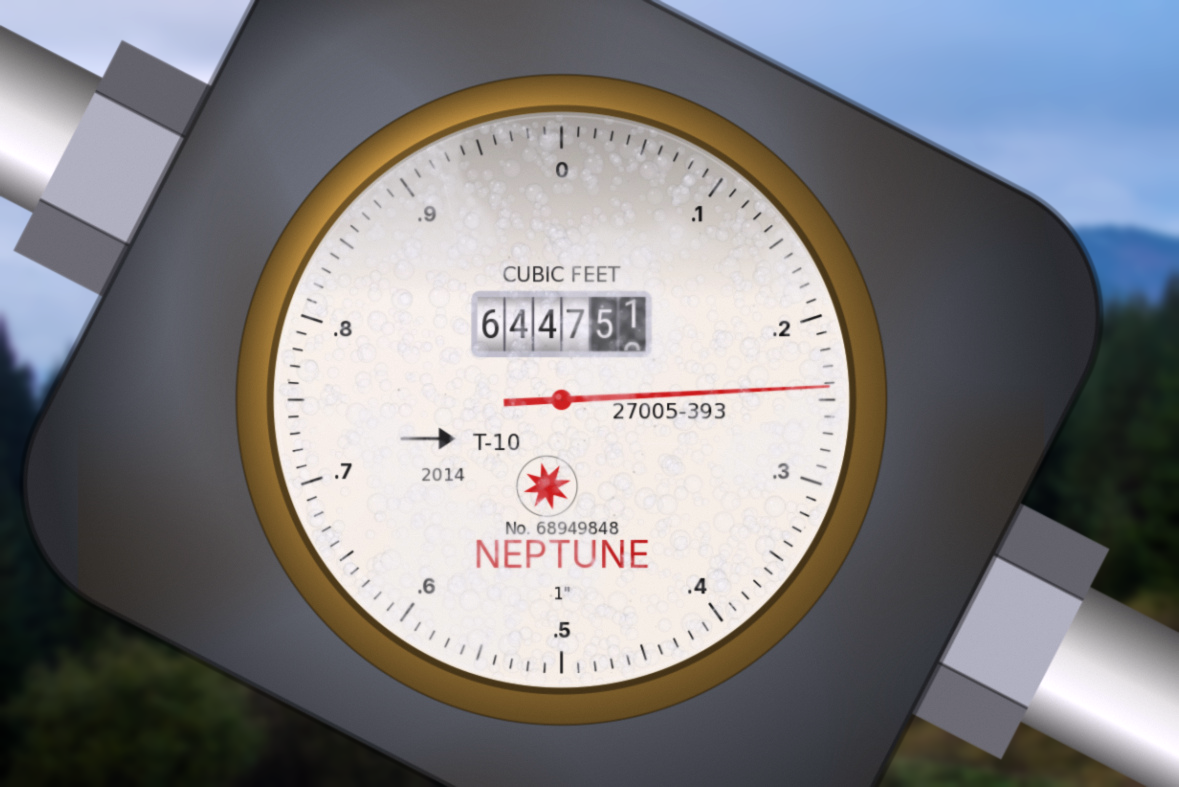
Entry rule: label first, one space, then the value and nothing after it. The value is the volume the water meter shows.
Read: 644751.24 ft³
